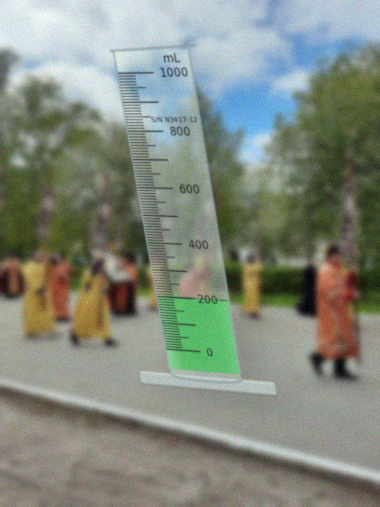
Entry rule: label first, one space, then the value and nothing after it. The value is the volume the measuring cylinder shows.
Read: 200 mL
